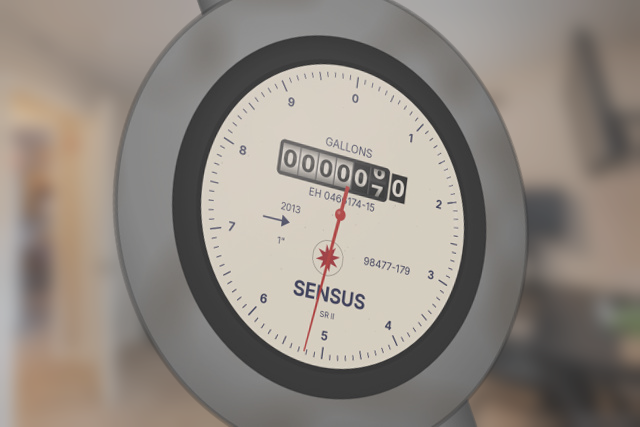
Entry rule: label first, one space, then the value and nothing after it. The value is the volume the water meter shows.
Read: 65.2 gal
